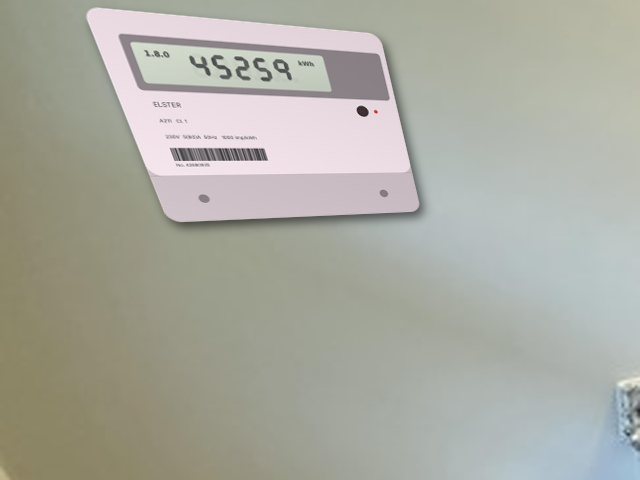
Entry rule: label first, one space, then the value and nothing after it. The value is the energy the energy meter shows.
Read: 45259 kWh
